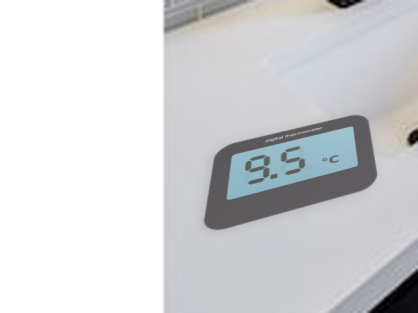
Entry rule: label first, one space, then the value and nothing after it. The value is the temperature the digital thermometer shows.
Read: 9.5 °C
